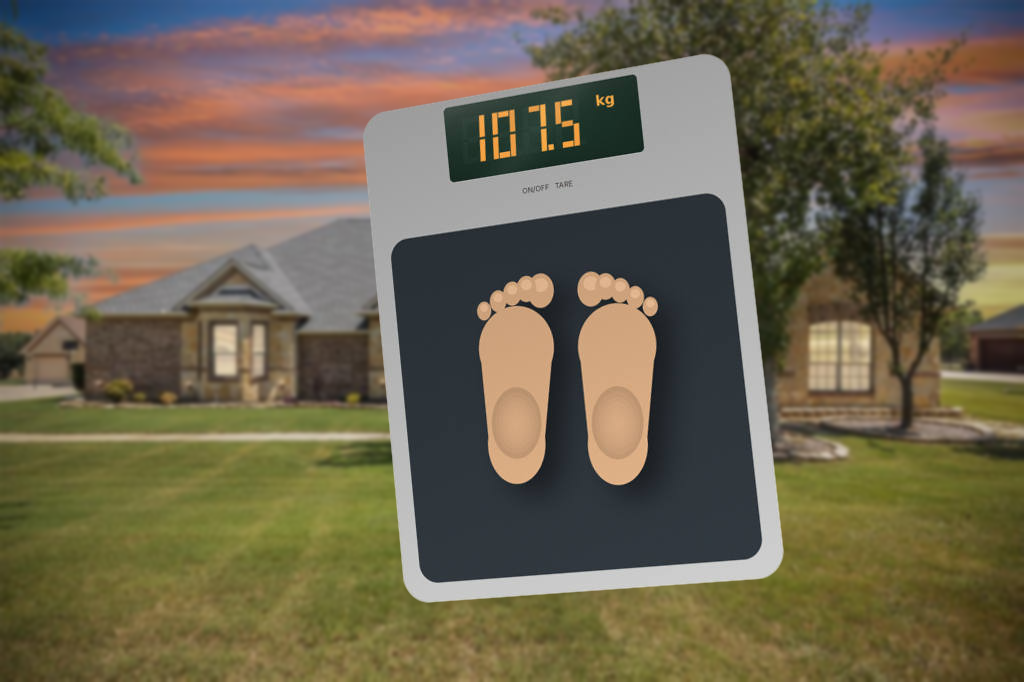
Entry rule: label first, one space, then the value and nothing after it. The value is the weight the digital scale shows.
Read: 107.5 kg
